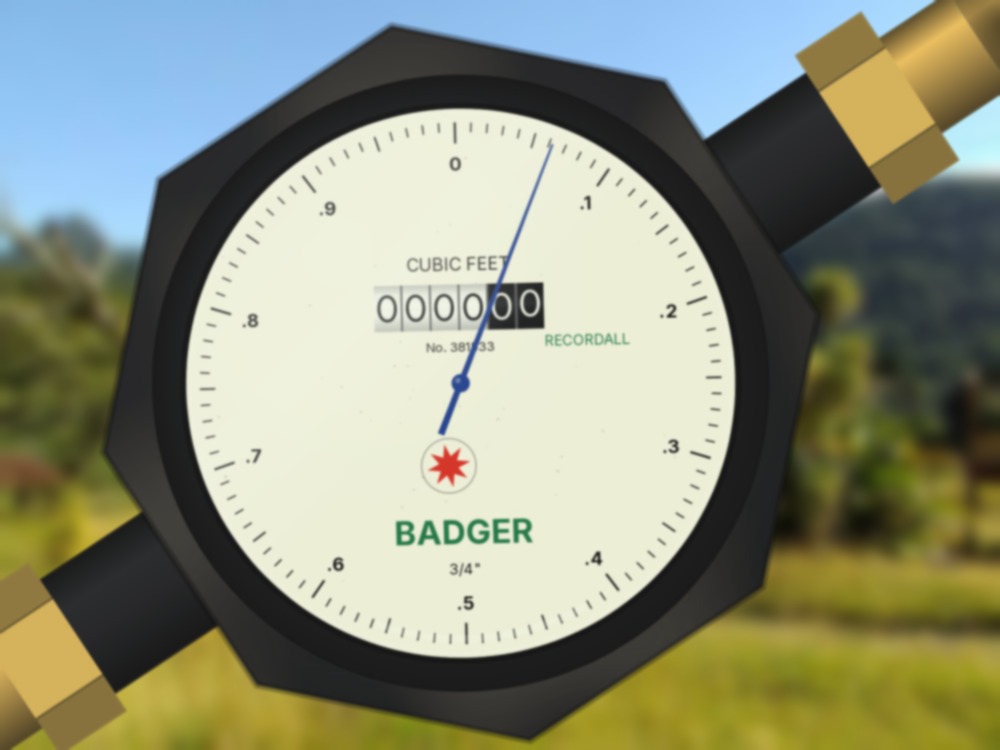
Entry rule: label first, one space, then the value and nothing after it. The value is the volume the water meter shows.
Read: 0.06 ft³
